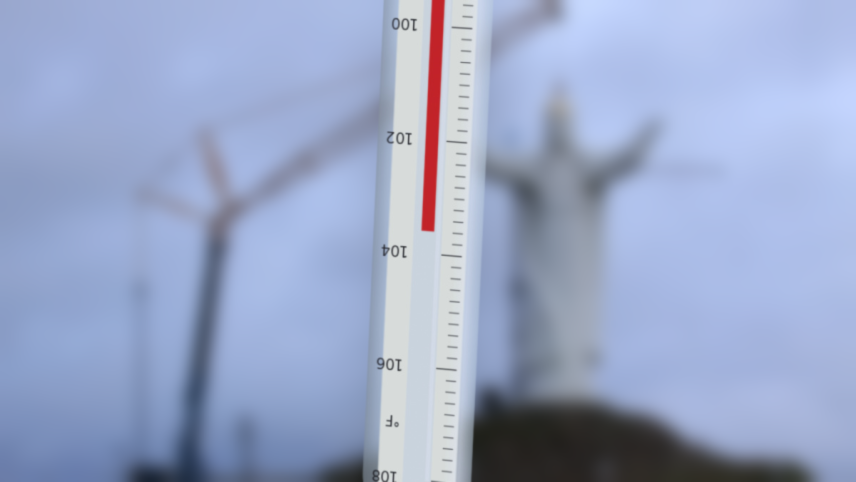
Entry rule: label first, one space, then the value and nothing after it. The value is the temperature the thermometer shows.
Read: 103.6 °F
